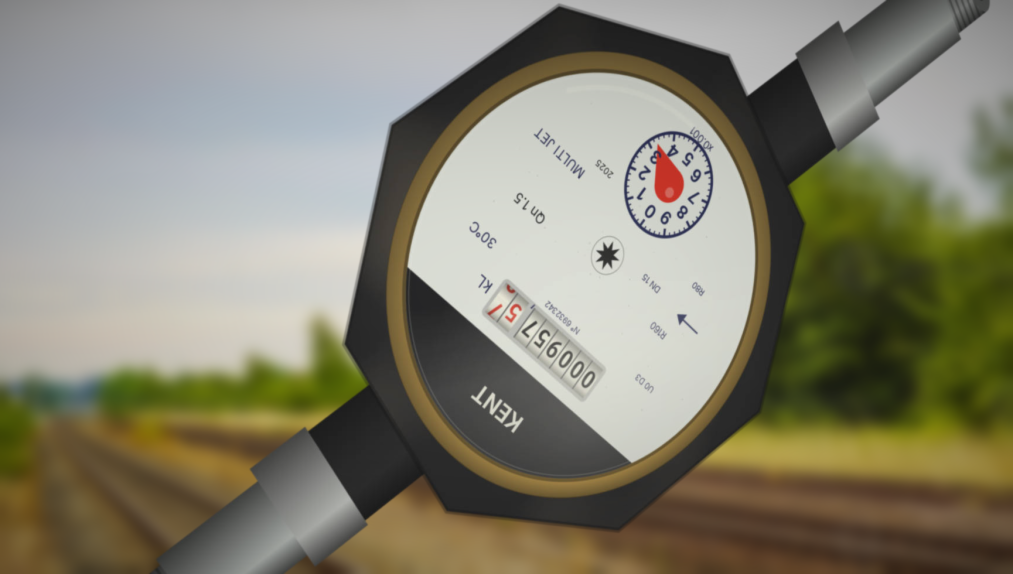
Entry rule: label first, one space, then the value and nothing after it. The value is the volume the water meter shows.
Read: 957.573 kL
